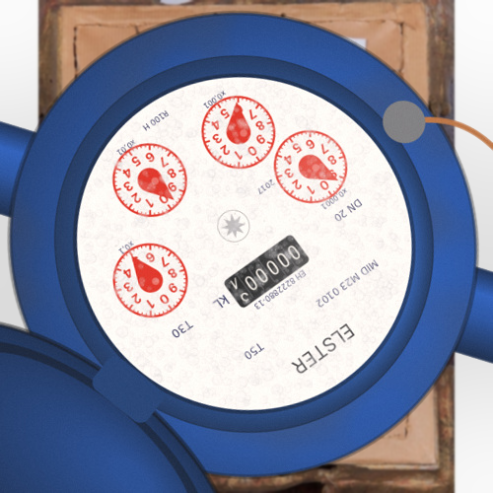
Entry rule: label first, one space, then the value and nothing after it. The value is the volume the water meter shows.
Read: 3.4959 kL
